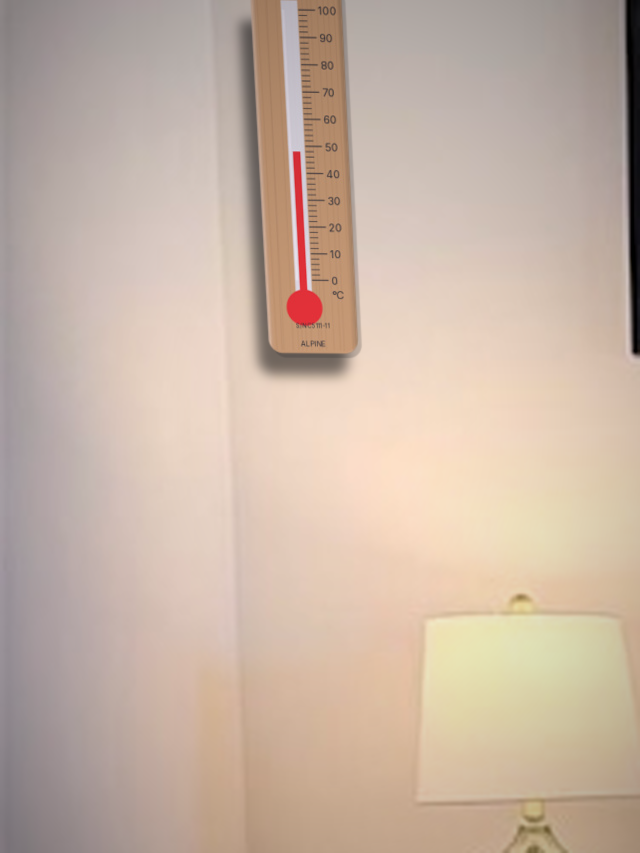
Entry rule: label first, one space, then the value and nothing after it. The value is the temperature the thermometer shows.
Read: 48 °C
